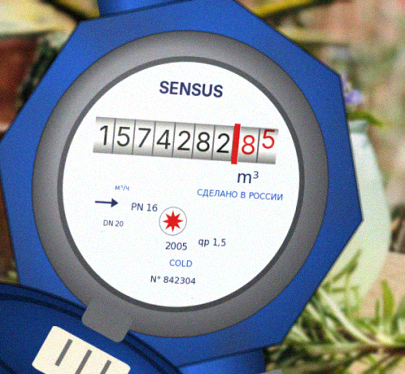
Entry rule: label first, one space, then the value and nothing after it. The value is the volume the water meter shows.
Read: 1574282.85 m³
